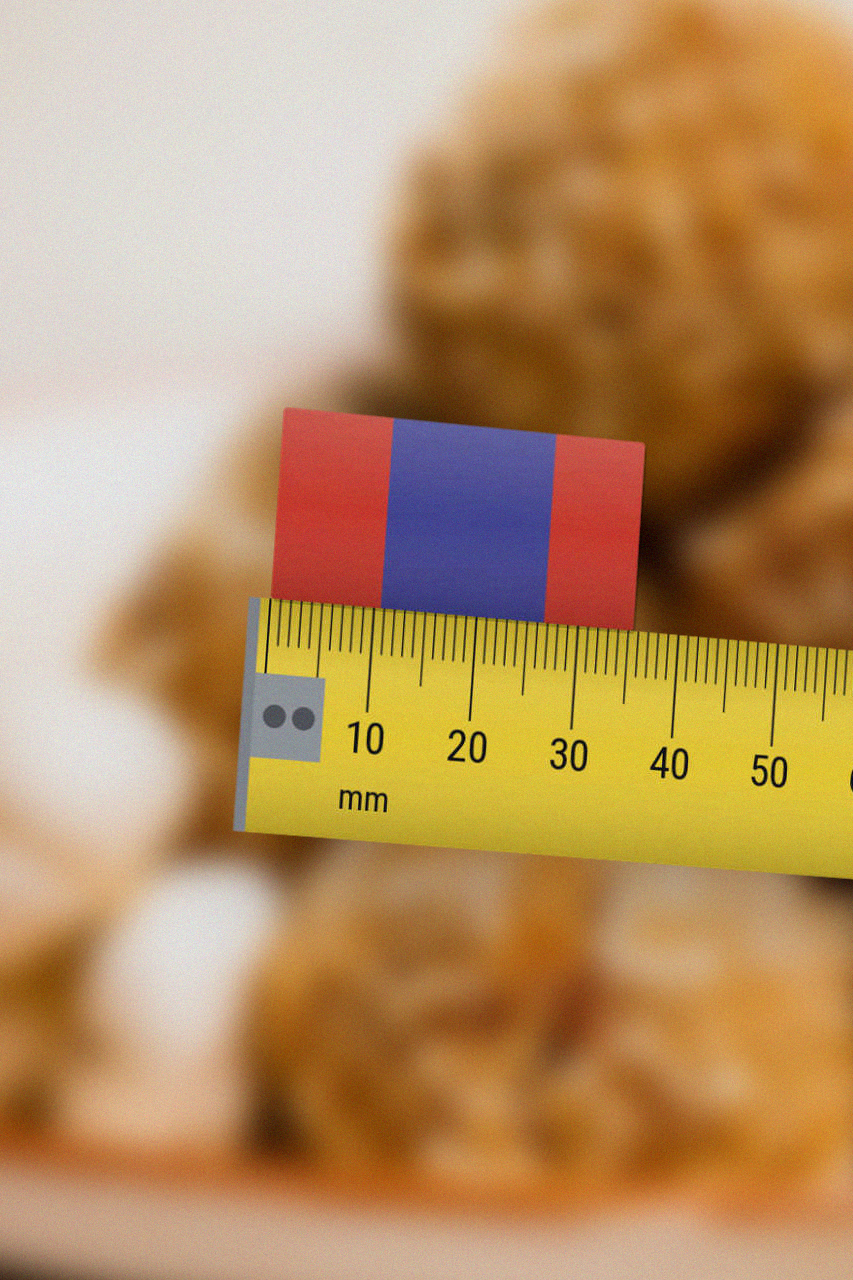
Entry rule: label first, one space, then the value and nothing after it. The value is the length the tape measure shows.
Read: 35.5 mm
